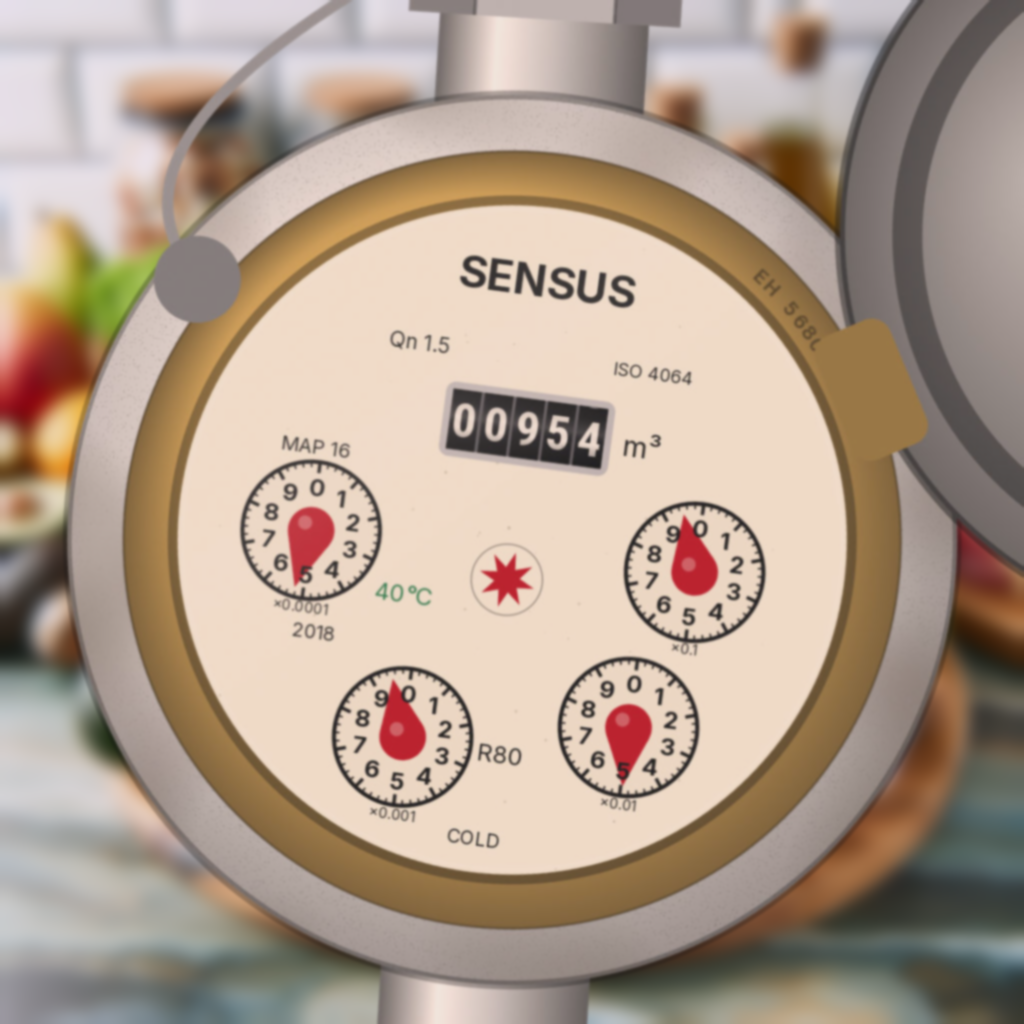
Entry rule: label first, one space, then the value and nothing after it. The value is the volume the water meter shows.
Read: 953.9495 m³
